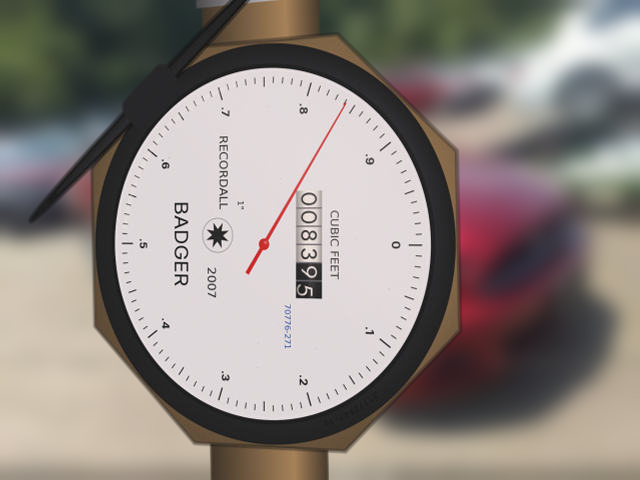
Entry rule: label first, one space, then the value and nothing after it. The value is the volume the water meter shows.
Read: 8394.84 ft³
